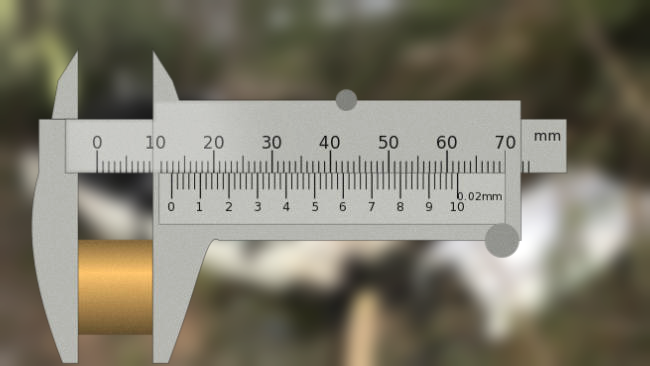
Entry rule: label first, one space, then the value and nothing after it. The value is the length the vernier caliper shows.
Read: 12.8 mm
